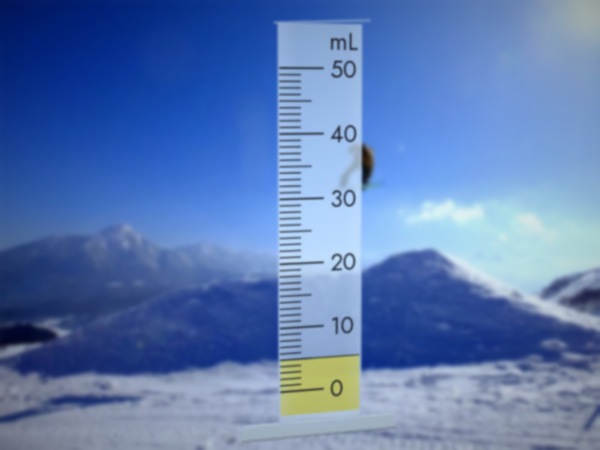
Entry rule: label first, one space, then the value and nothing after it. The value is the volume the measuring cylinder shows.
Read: 5 mL
